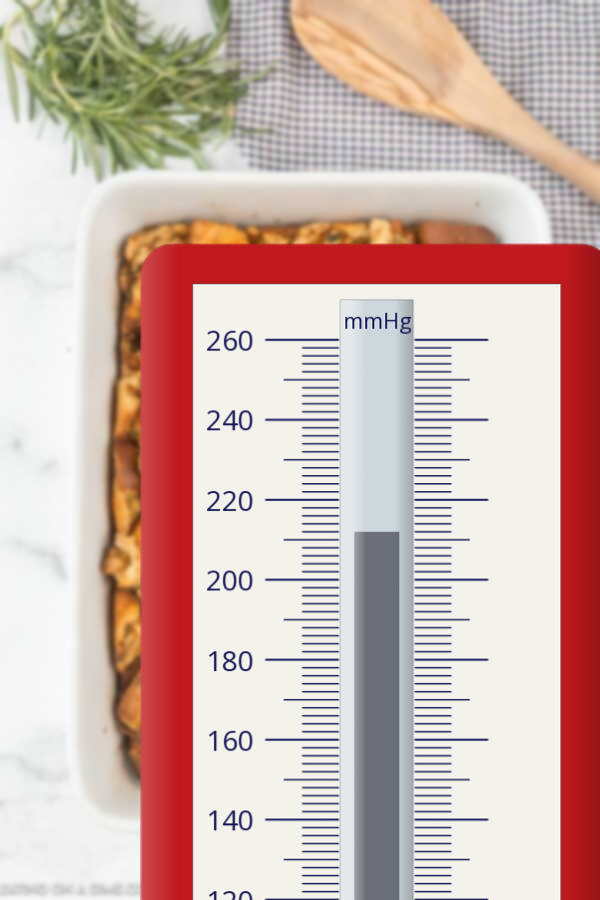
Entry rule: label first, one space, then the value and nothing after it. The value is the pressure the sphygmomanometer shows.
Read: 212 mmHg
